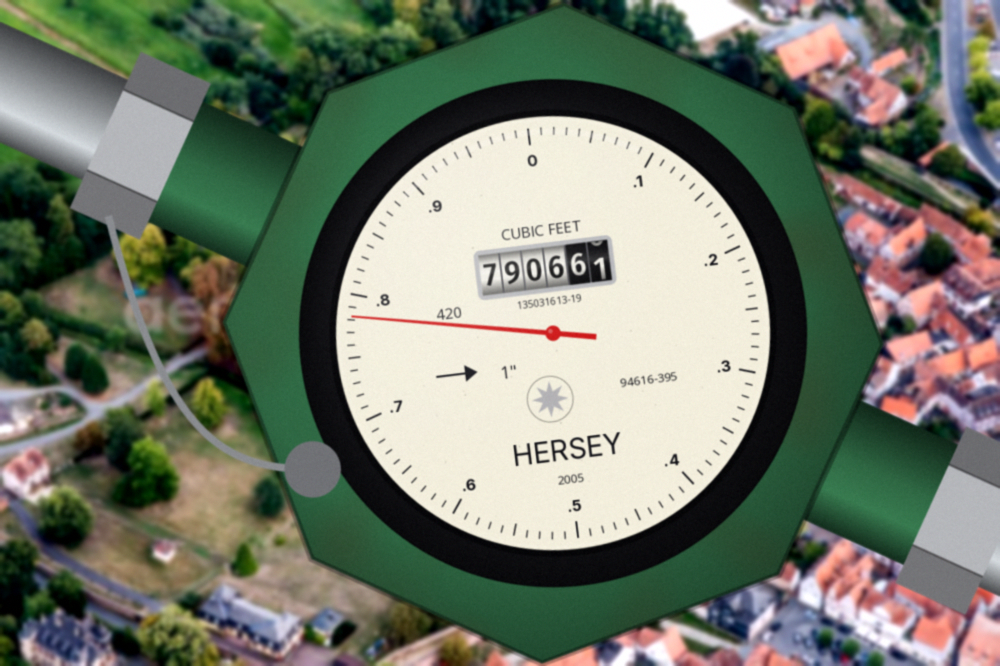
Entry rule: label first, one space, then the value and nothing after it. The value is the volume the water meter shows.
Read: 790660.78 ft³
